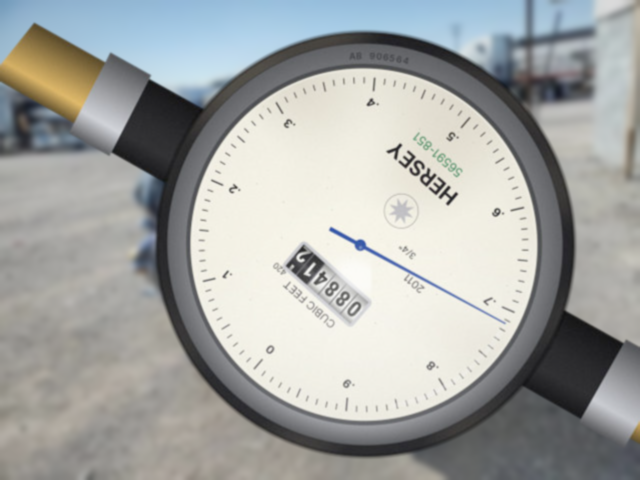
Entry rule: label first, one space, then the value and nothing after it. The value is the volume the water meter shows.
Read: 88411.71 ft³
